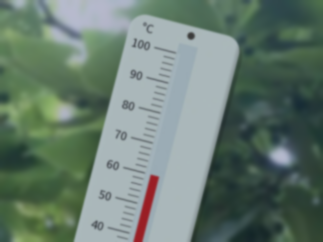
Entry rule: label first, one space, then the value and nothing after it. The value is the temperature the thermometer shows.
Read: 60 °C
